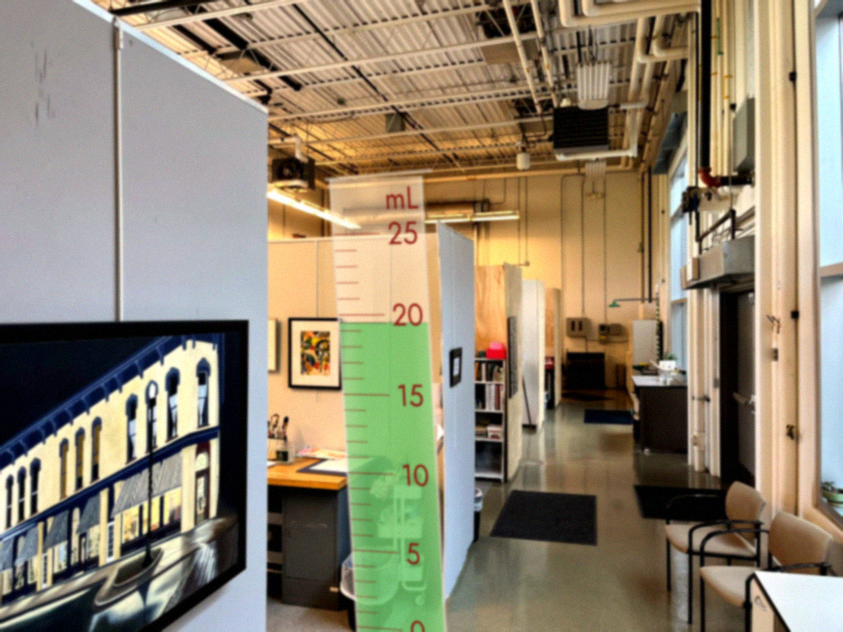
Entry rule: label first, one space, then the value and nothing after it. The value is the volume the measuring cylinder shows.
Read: 19.5 mL
